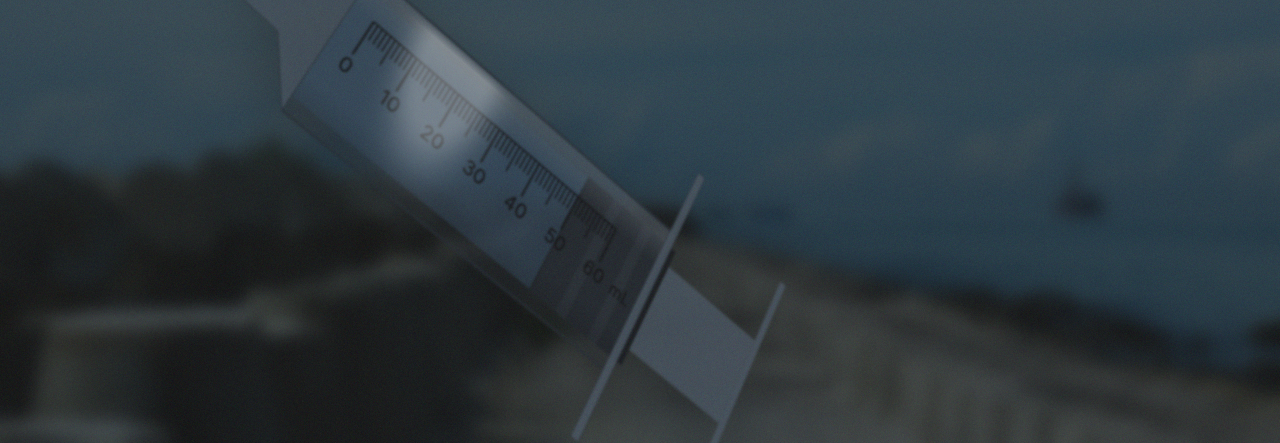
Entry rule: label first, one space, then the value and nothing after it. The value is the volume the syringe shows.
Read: 50 mL
